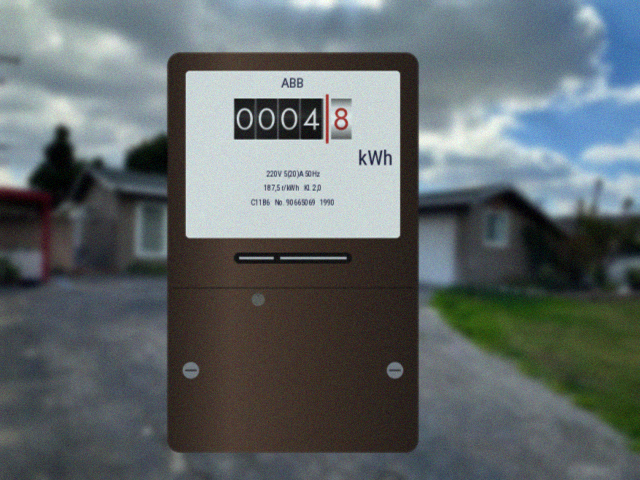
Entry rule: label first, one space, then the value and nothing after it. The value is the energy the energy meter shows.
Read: 4.8 kWh
